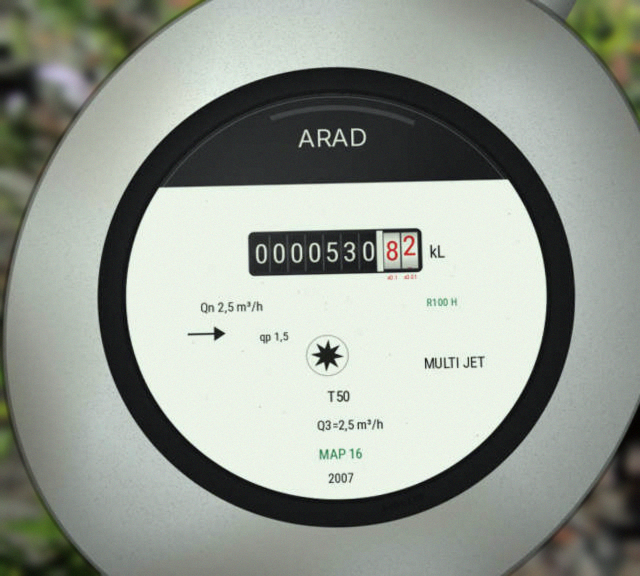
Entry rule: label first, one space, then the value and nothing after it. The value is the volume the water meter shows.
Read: 530.82 kL
